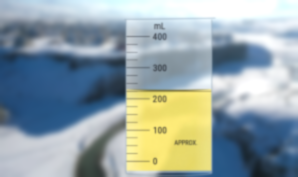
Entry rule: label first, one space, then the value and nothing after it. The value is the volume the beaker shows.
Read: 225 mL
